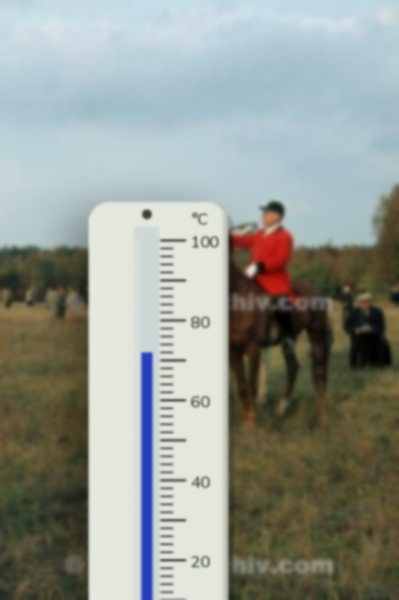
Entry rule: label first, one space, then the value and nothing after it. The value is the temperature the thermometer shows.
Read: 72 °C
